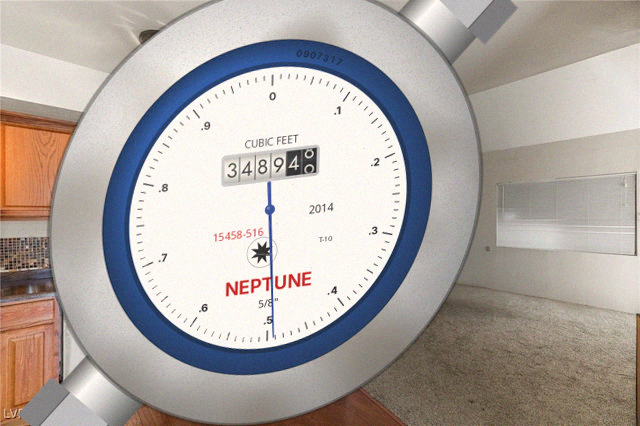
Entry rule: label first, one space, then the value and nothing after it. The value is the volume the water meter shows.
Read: 348948.49 ft³
